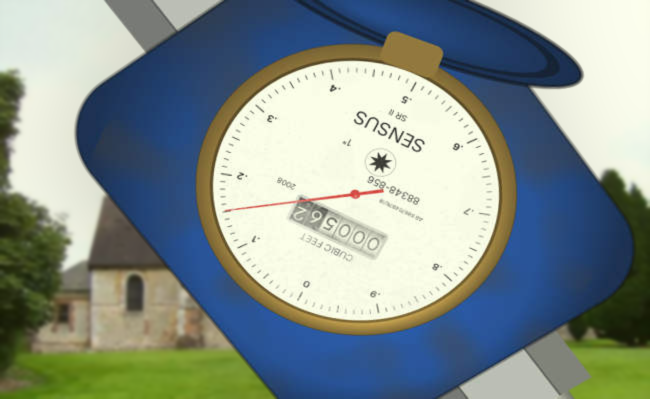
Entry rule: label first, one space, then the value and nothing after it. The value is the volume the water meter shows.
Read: 562.15 ft³
